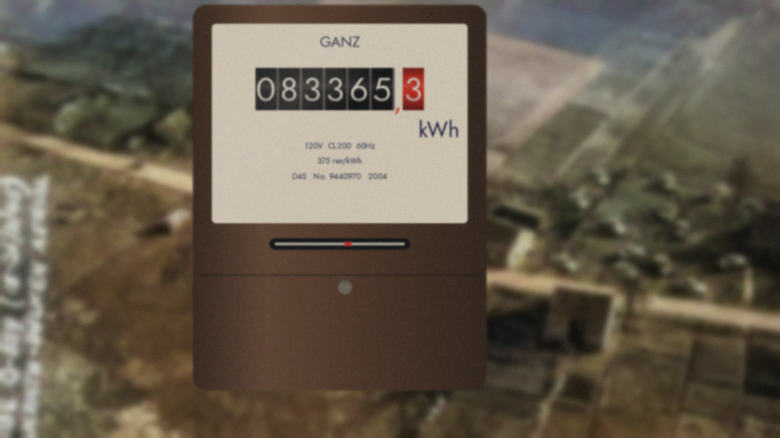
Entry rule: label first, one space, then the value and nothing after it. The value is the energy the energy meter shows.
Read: 83365.3 kWh
